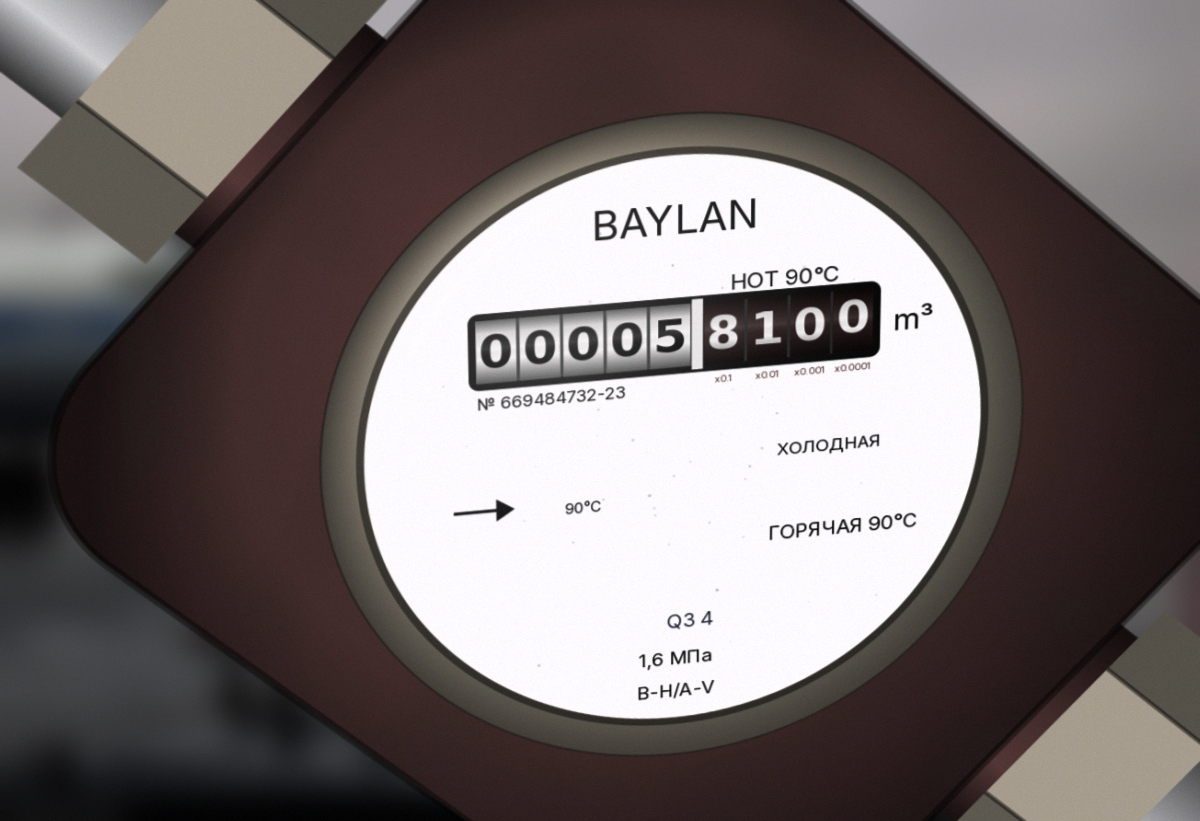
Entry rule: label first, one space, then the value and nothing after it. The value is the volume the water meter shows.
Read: 5.8100 m³
